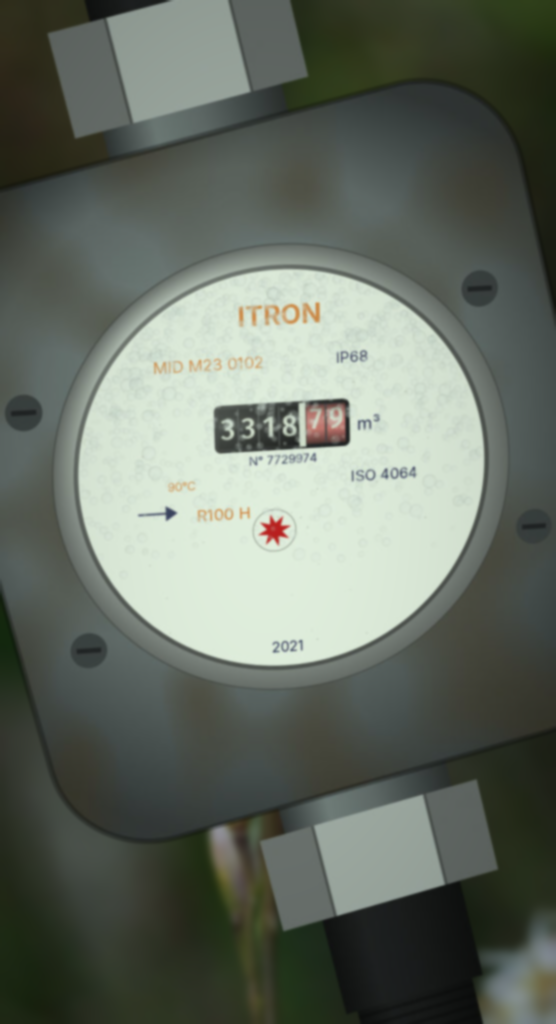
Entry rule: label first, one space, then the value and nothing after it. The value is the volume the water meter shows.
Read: 3318.79 m³
